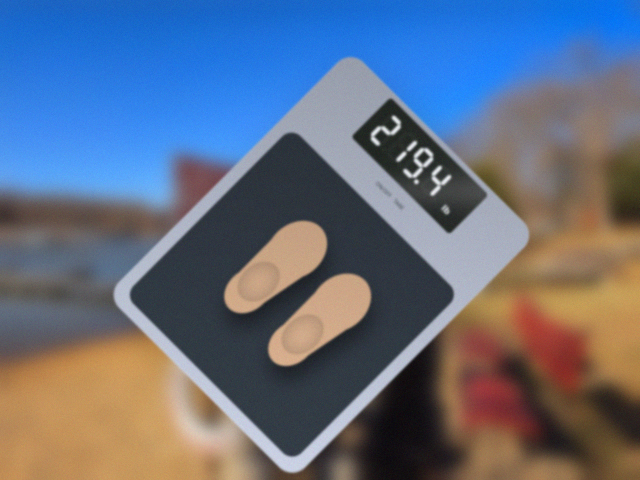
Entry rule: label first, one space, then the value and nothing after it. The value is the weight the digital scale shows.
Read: 219.4 lb
